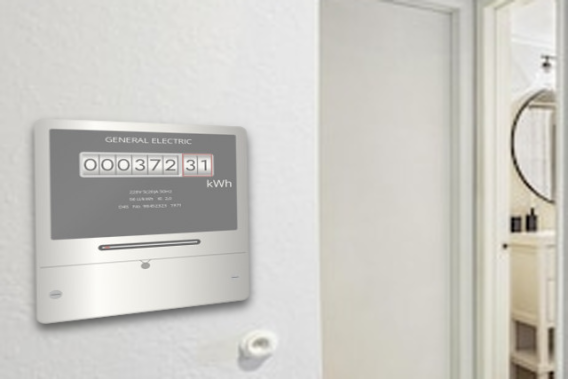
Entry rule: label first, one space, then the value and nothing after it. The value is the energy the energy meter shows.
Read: 372.31 kWh
